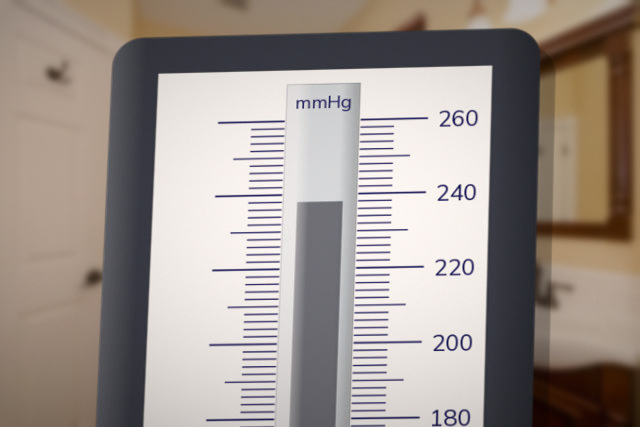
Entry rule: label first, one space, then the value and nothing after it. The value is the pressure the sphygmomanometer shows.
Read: 238 mmHg
